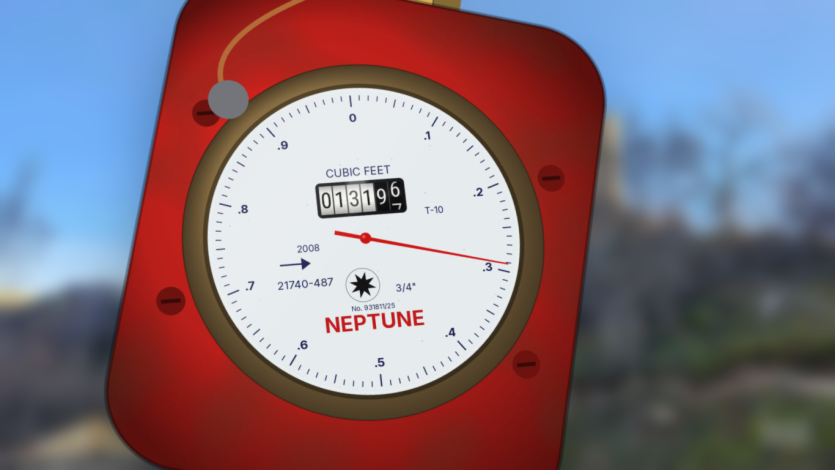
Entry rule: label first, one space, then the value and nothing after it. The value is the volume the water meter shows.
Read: 13196.29 ft³
